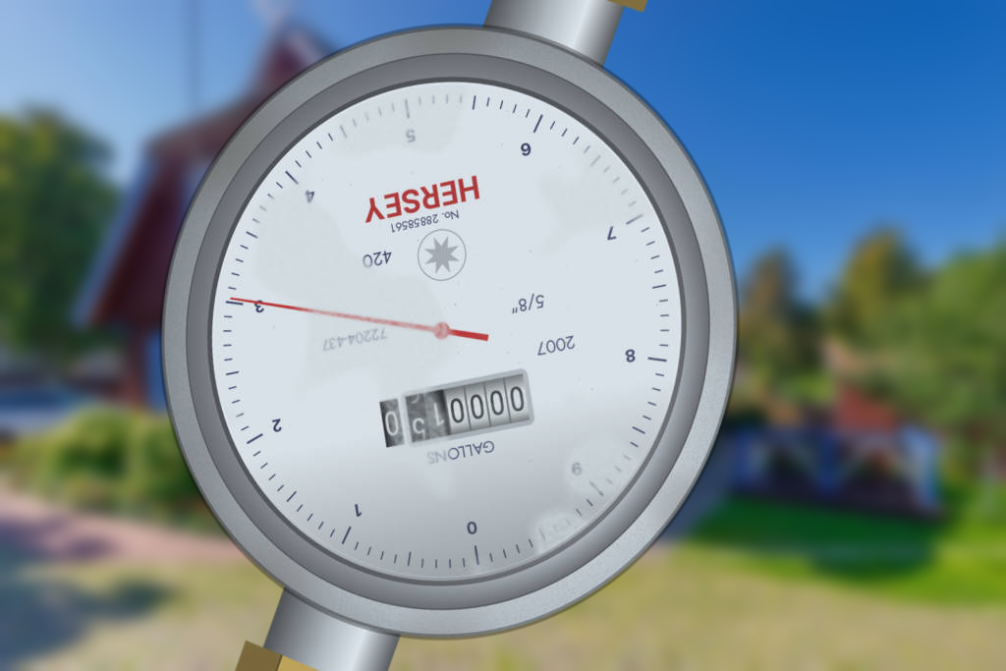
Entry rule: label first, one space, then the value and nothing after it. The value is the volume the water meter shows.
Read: 153.0 gal
